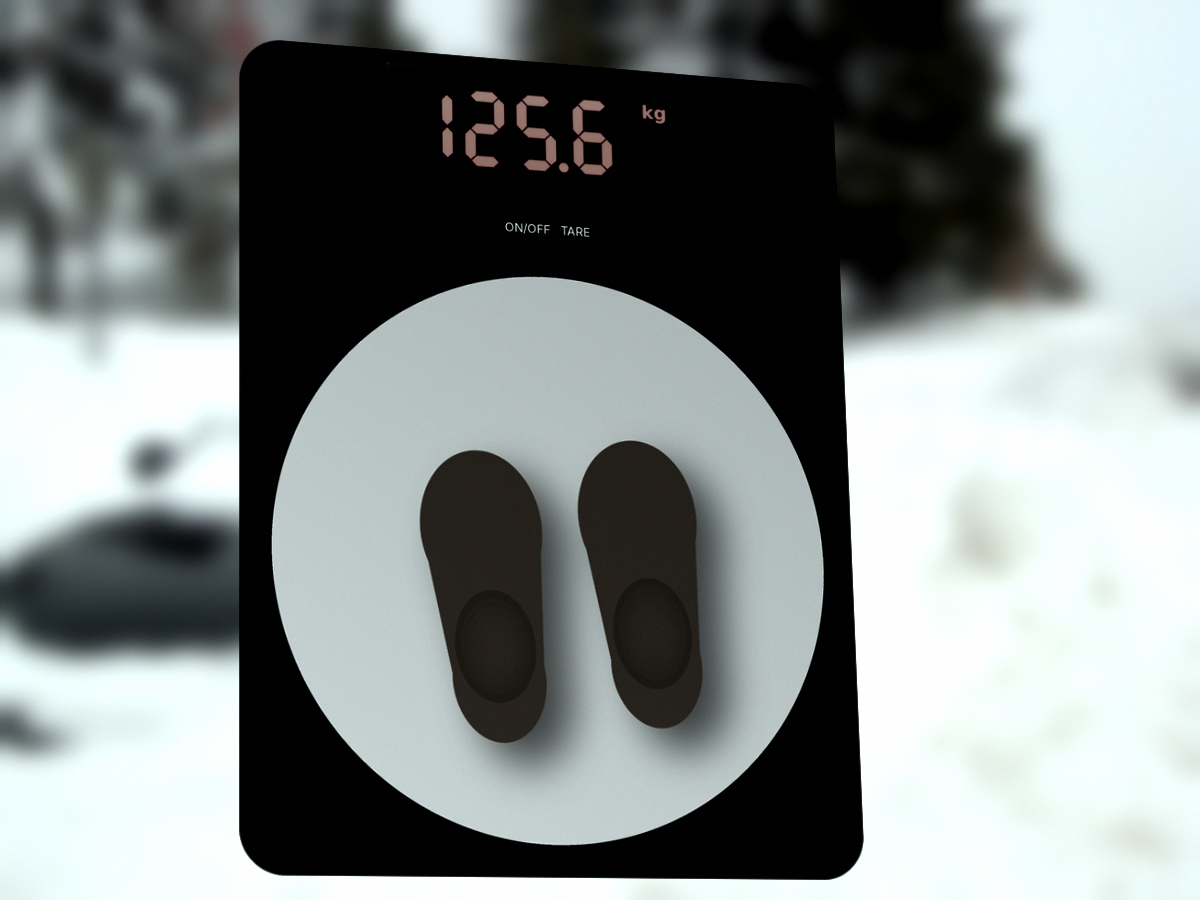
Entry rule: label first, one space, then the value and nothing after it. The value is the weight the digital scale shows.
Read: 125.6 kg
